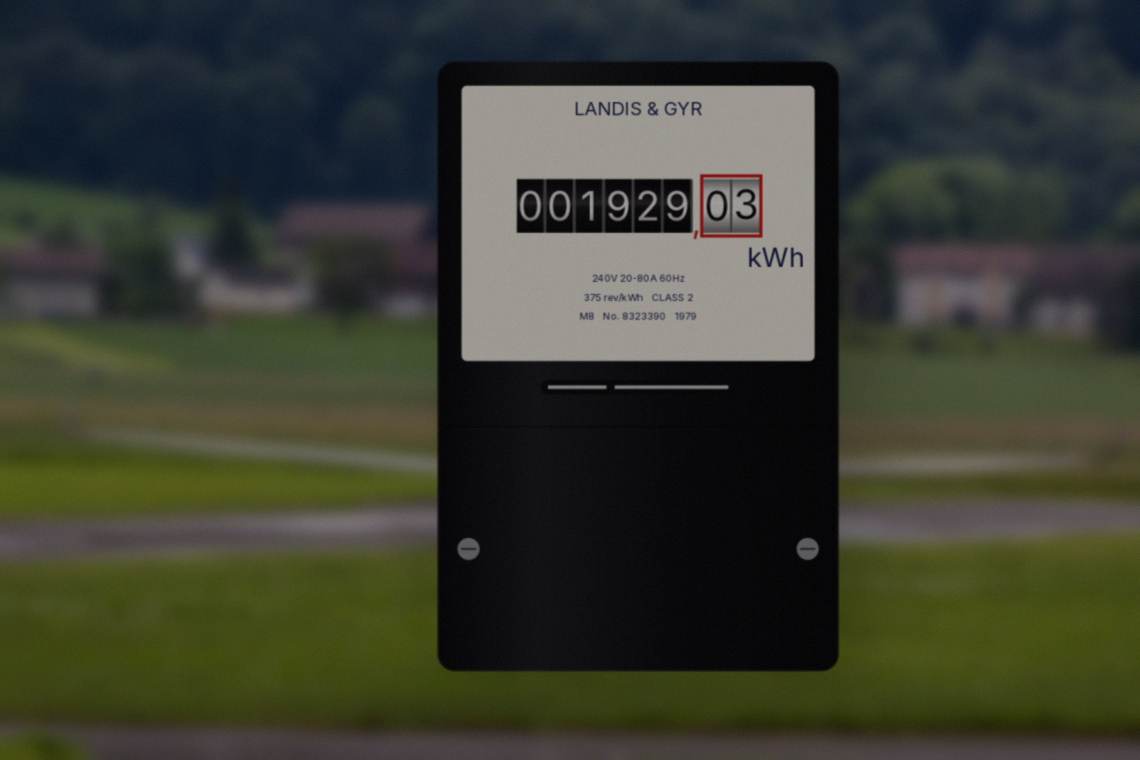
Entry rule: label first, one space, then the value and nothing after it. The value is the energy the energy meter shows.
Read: 1929.03 kWh
